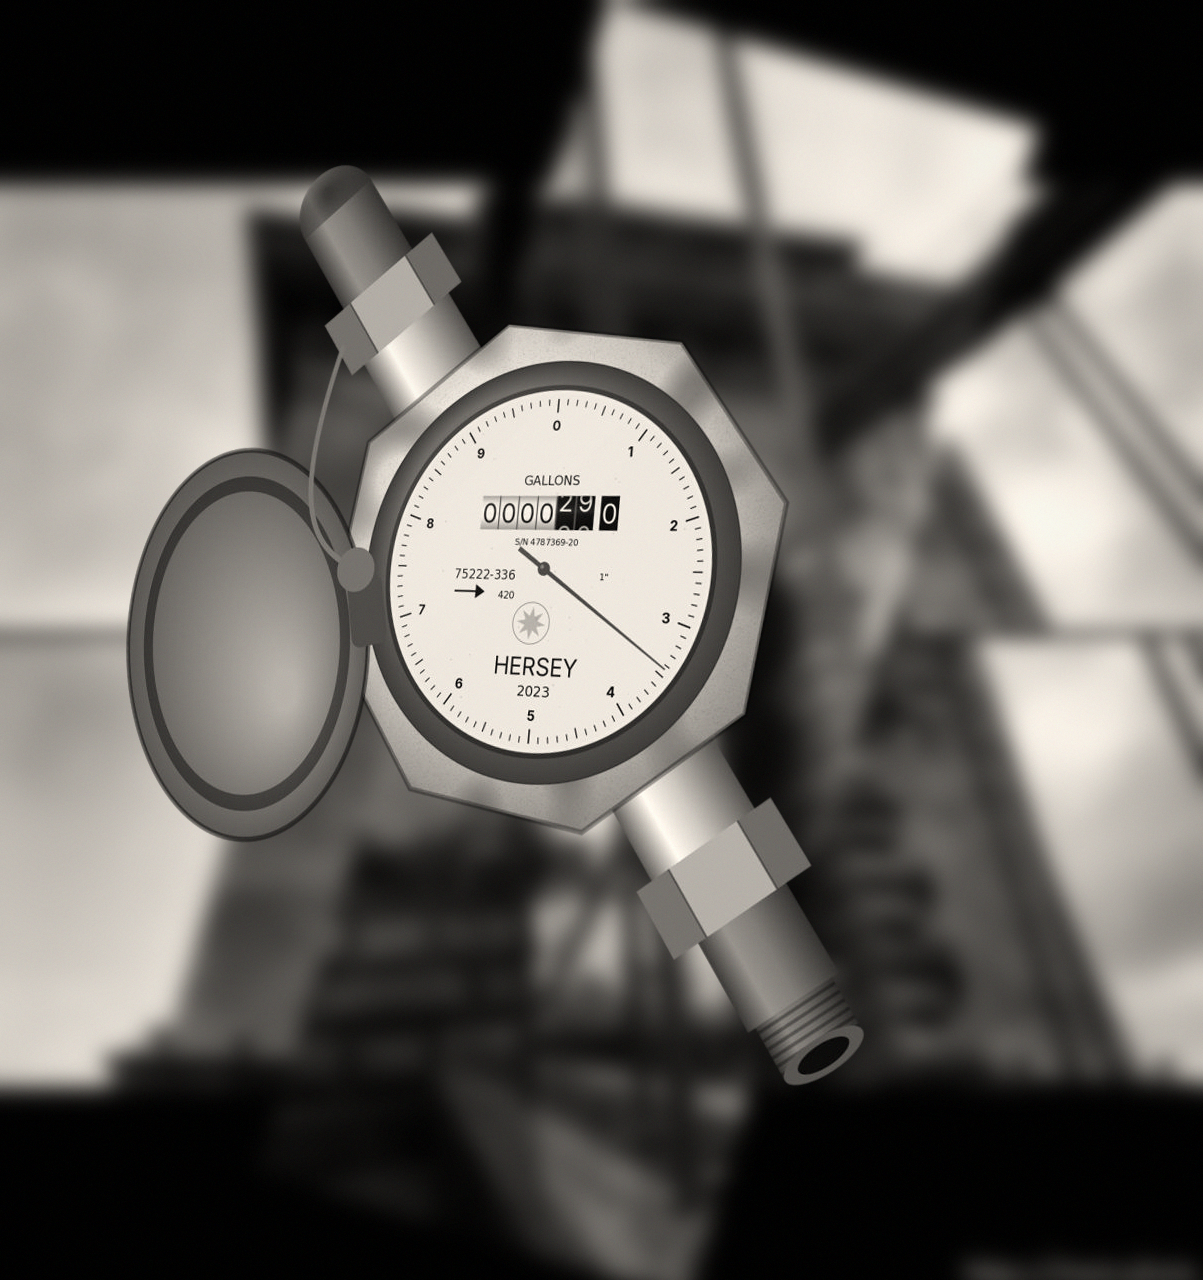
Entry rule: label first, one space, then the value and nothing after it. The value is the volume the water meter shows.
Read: 293.4 gal
